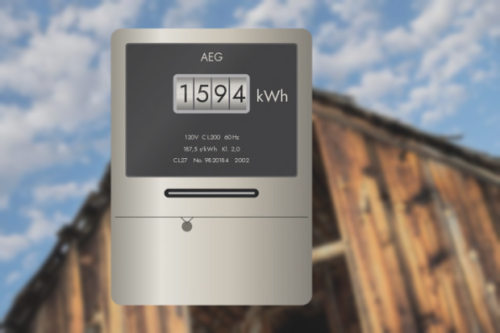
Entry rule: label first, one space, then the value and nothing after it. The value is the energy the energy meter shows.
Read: 1594 kWh
